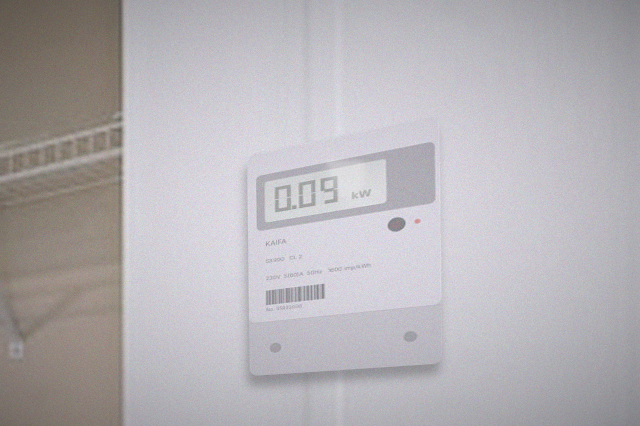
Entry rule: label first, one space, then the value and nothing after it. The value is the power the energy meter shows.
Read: 0.09 kW
